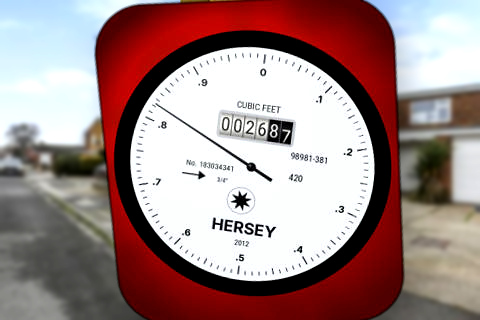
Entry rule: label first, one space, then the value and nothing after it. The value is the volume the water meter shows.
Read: 2686.82 ft³
